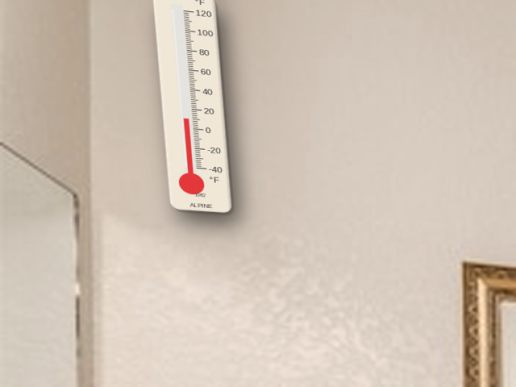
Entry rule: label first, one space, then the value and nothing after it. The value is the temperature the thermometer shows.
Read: 10 °F
